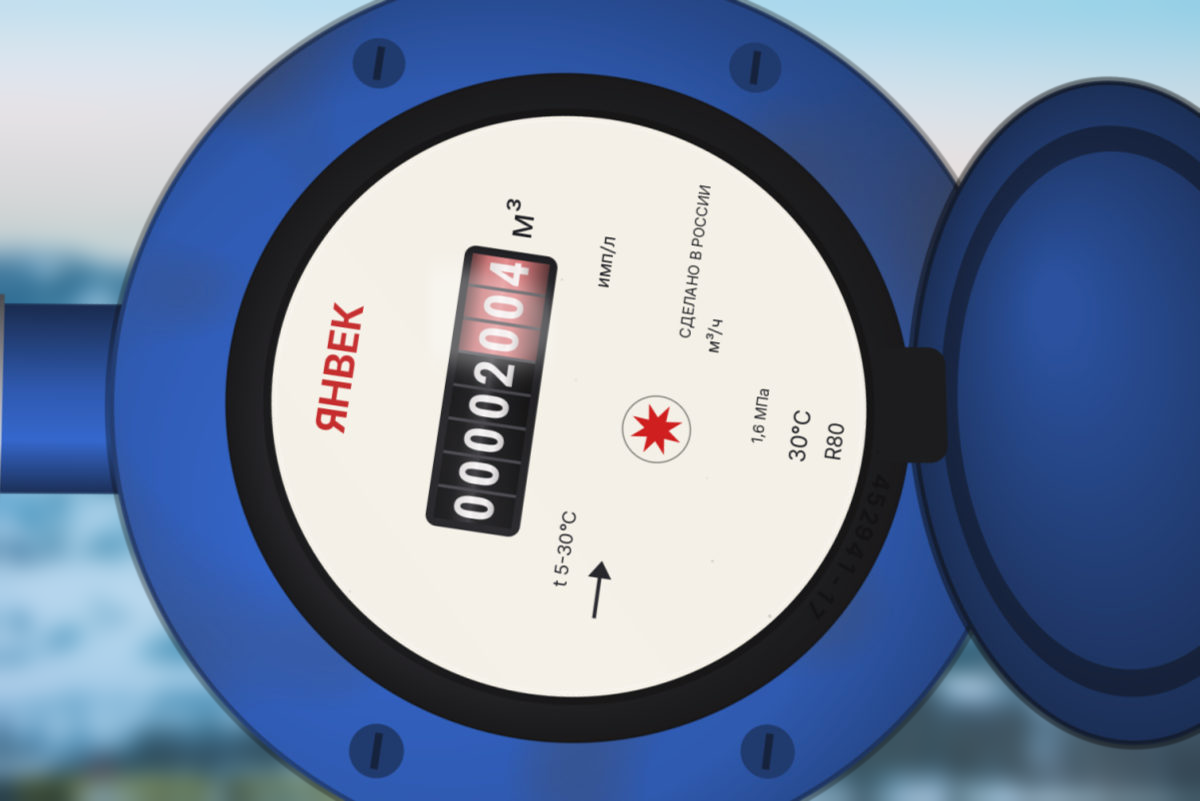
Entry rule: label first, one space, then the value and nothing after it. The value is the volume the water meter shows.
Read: 2.004 m³
